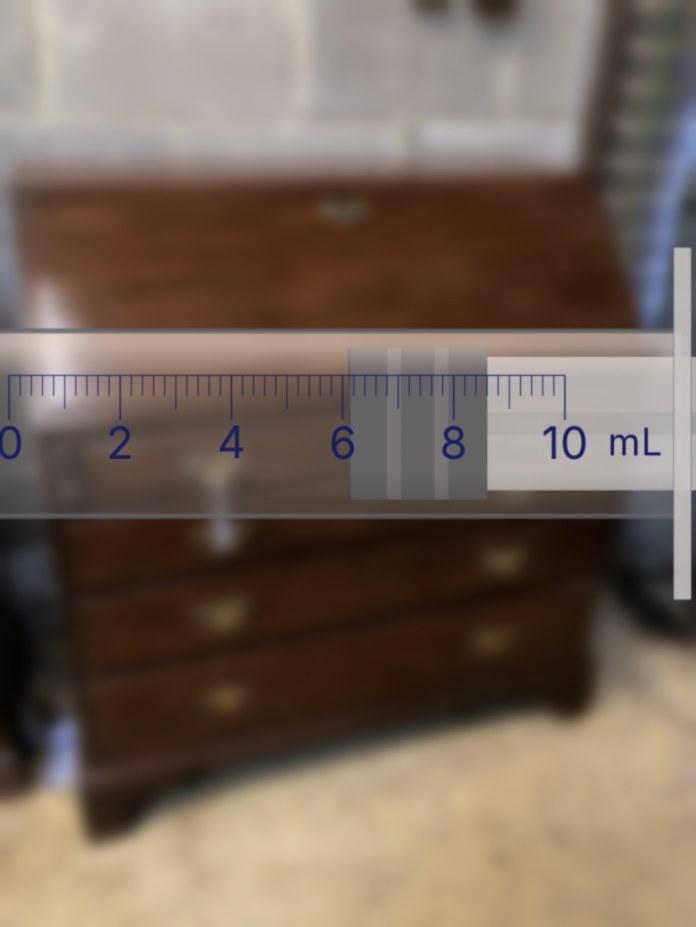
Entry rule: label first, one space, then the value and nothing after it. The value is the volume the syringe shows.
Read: 6.1 mL
